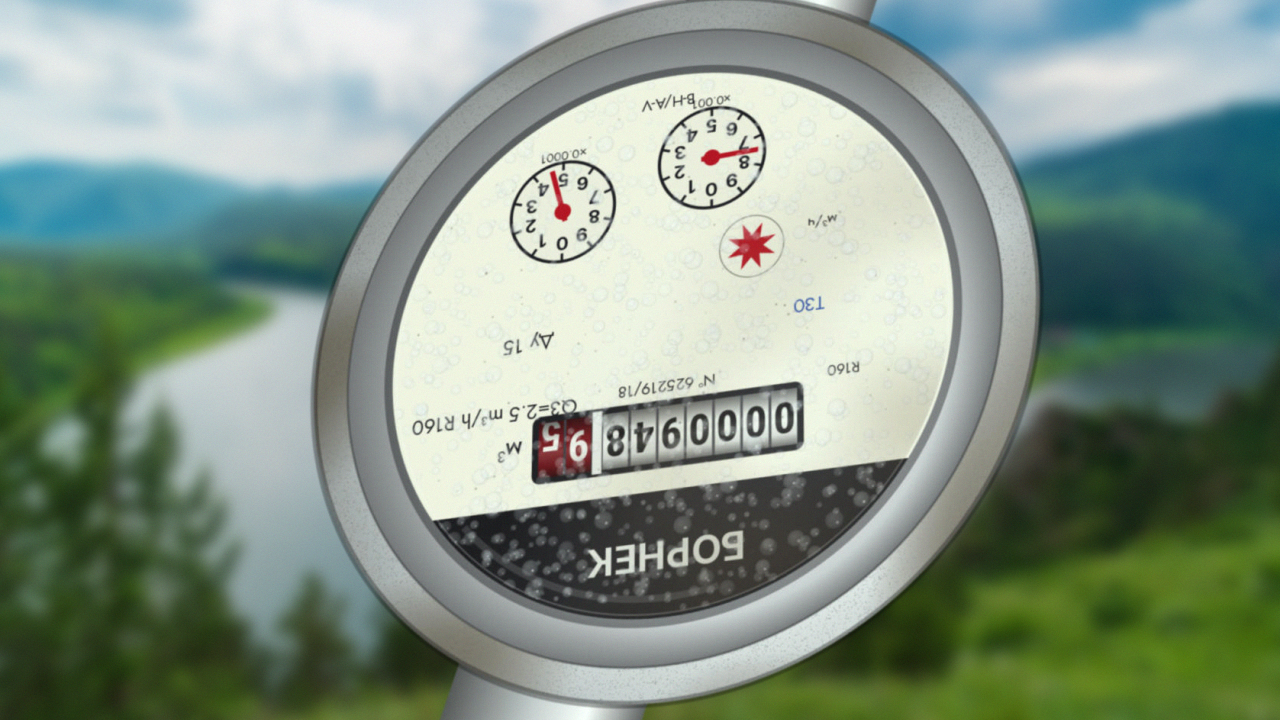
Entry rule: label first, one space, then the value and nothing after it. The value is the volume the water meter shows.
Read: 948.9474 m³
